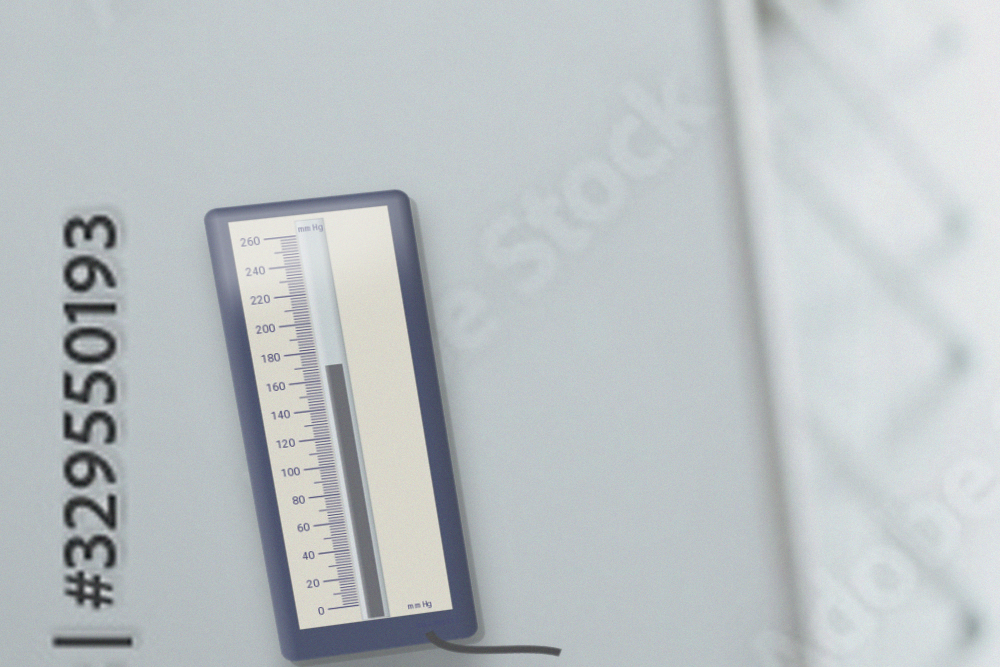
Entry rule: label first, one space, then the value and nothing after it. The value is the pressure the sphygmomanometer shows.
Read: 170 mmHg
